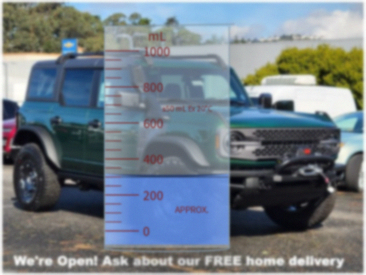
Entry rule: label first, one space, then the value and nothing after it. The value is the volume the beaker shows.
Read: 300 mL
